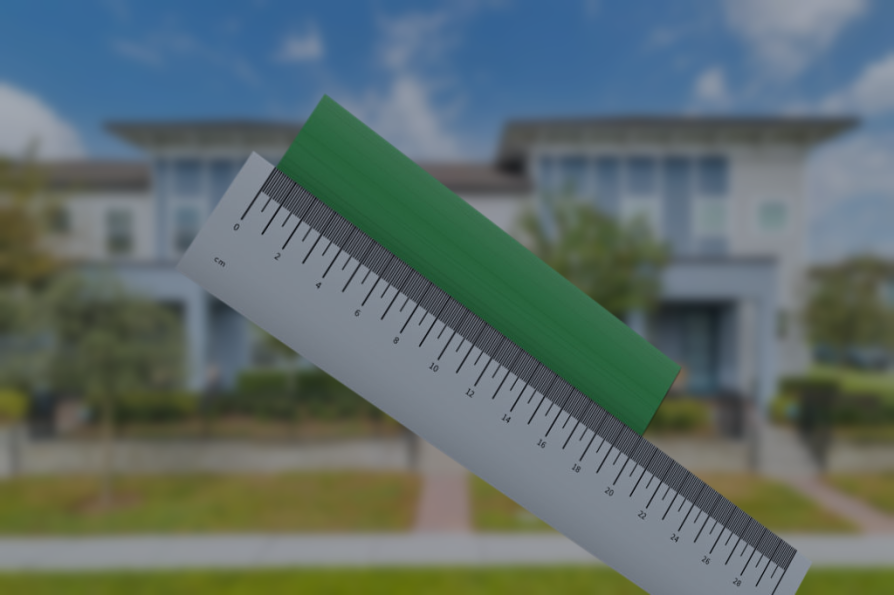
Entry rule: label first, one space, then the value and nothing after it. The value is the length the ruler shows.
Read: 20 cm
